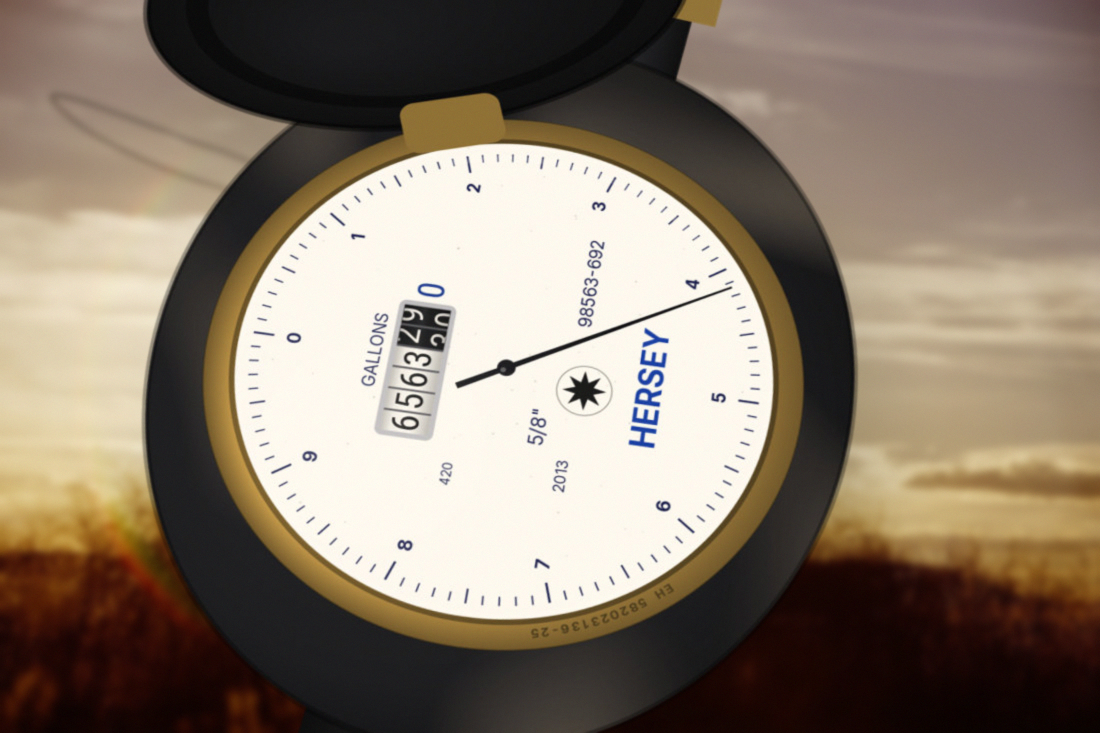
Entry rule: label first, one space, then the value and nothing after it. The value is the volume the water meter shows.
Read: 6563294.1 gal
